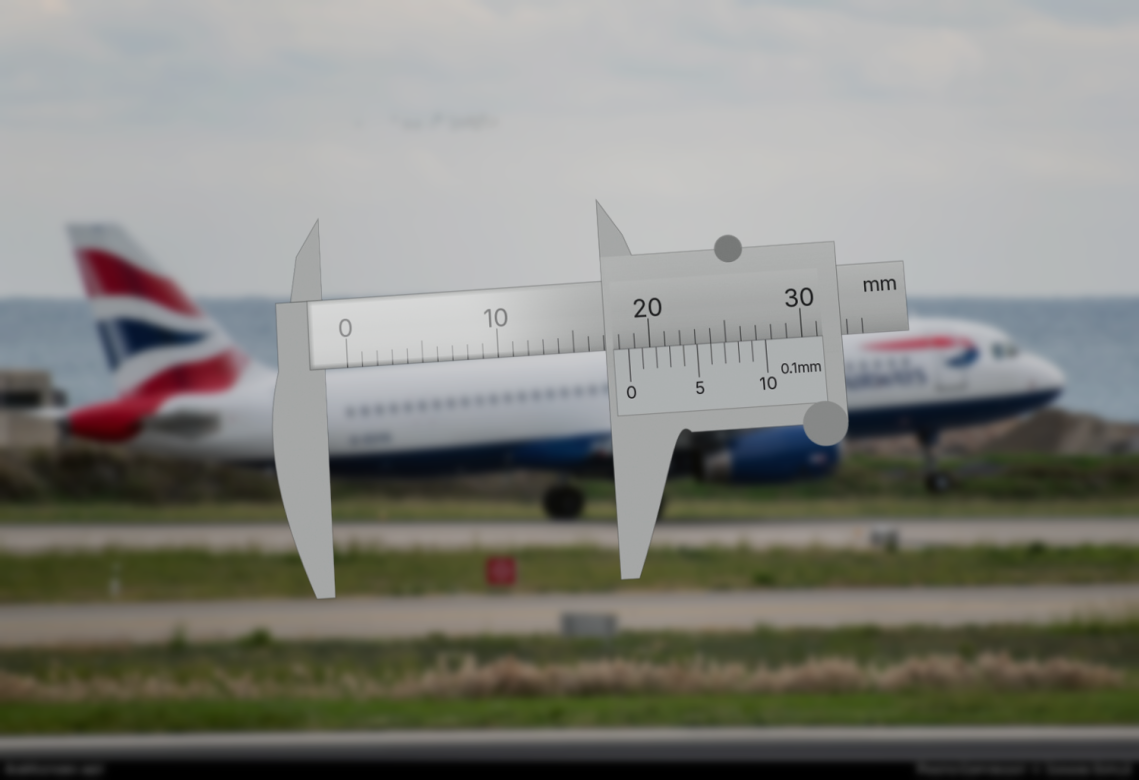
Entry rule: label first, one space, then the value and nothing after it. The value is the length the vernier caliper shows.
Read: 18.6 mm
